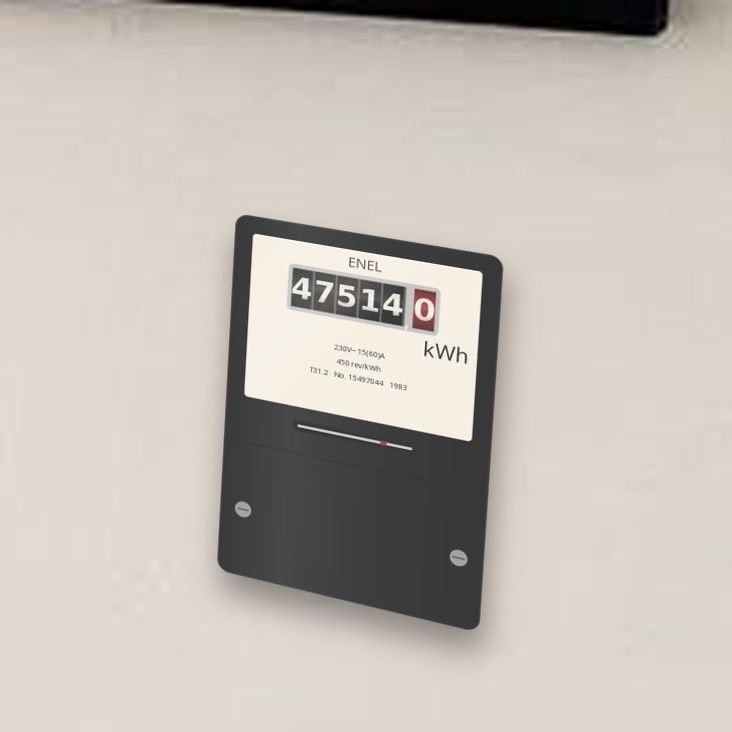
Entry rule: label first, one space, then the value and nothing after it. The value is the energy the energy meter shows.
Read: 47514.0 kWh
